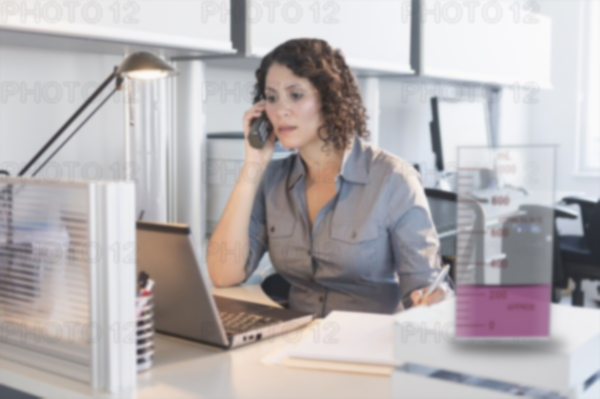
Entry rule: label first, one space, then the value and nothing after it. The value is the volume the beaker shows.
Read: 250 mL
